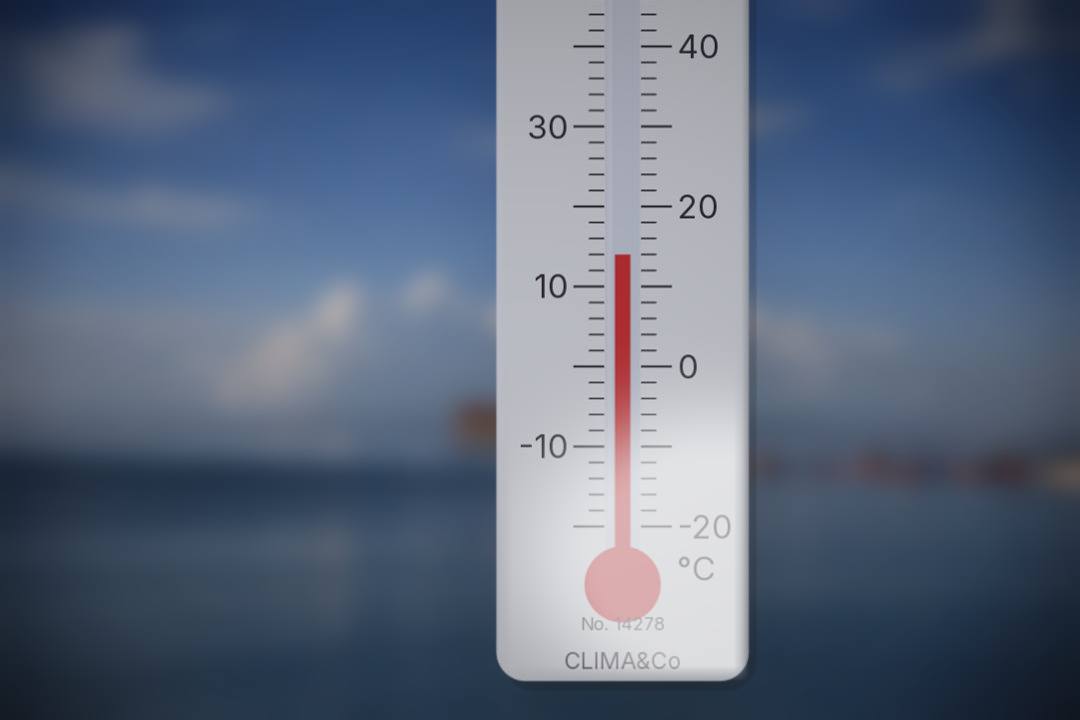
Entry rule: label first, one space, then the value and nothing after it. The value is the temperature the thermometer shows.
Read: 14 °C
